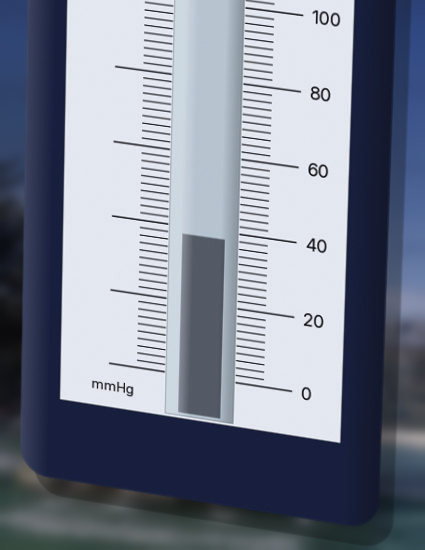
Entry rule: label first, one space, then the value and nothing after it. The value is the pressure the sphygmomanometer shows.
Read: 38 mmHg
